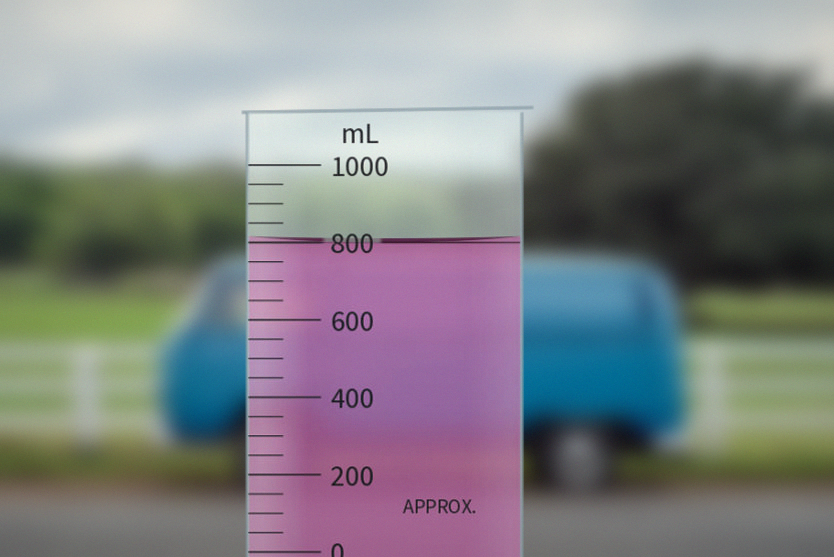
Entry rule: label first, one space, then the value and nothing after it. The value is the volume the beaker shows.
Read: 800 mL
